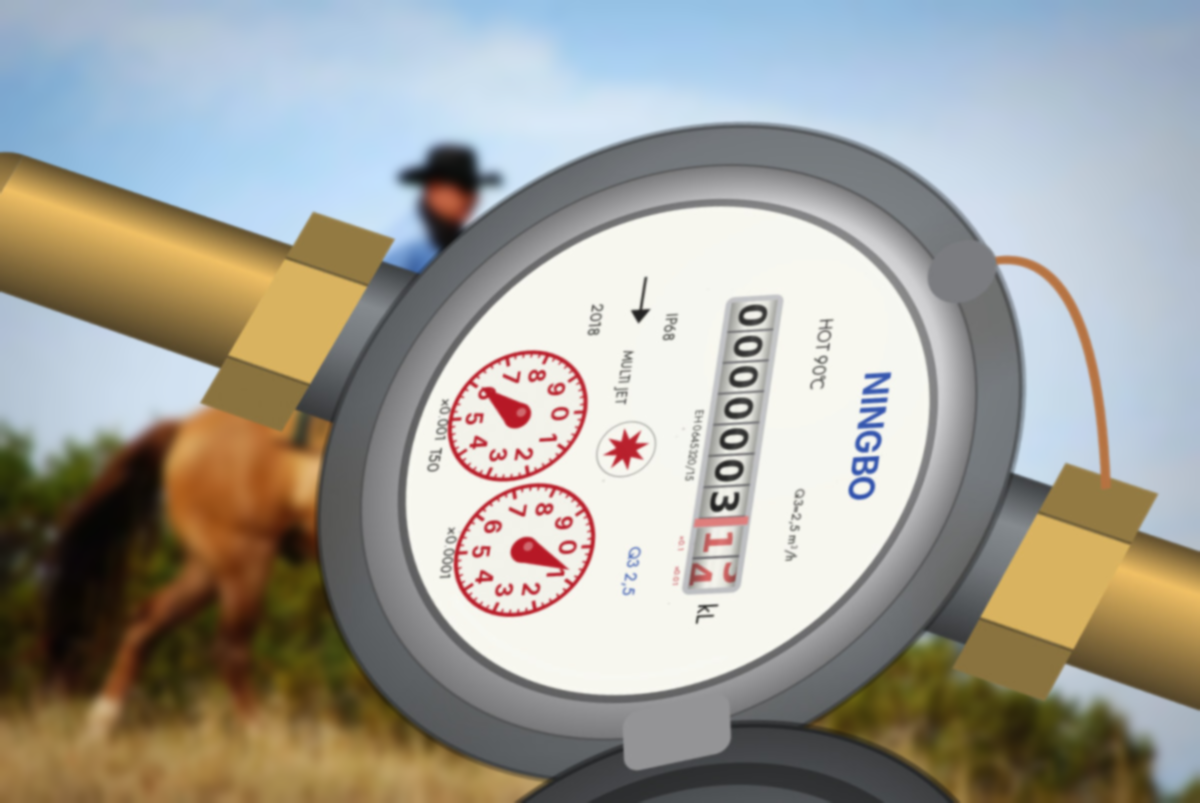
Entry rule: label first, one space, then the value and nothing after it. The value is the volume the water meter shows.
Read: 3.1360 kL
